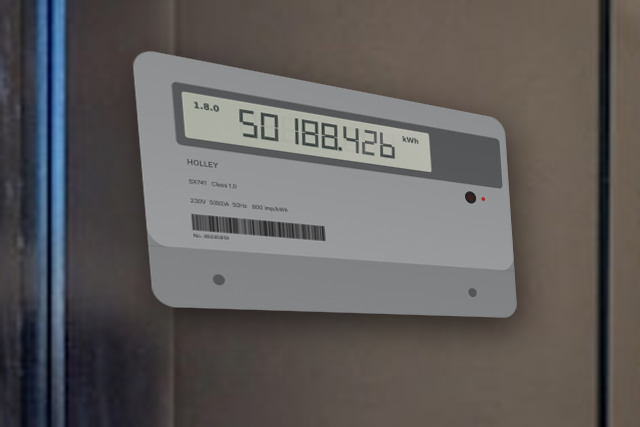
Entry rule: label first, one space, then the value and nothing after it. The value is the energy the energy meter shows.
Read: 50188.426 kWh
